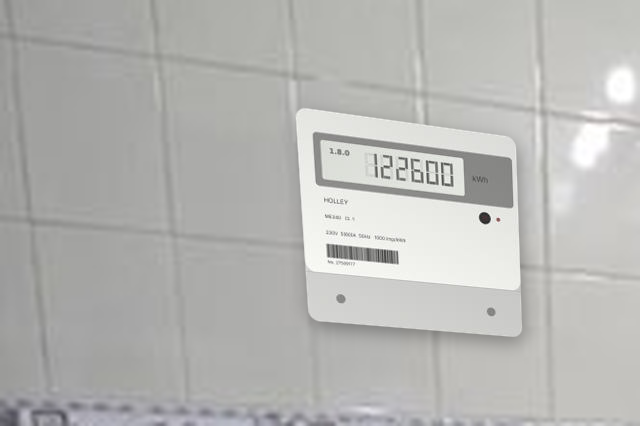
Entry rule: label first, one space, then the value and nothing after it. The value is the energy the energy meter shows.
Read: 122600 kWh
